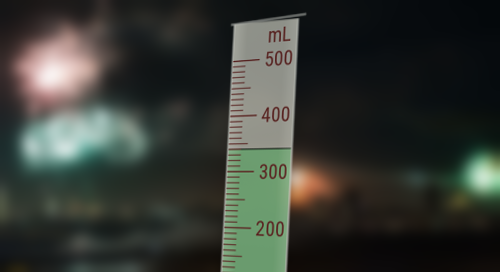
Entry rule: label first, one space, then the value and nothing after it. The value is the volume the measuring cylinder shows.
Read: 340 mL
